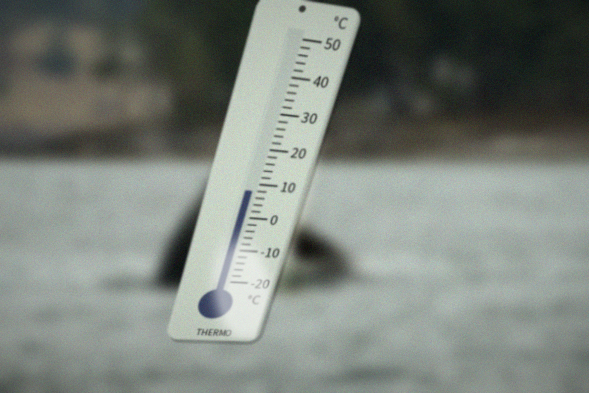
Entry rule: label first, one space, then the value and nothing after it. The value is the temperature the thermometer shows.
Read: 8 °C
